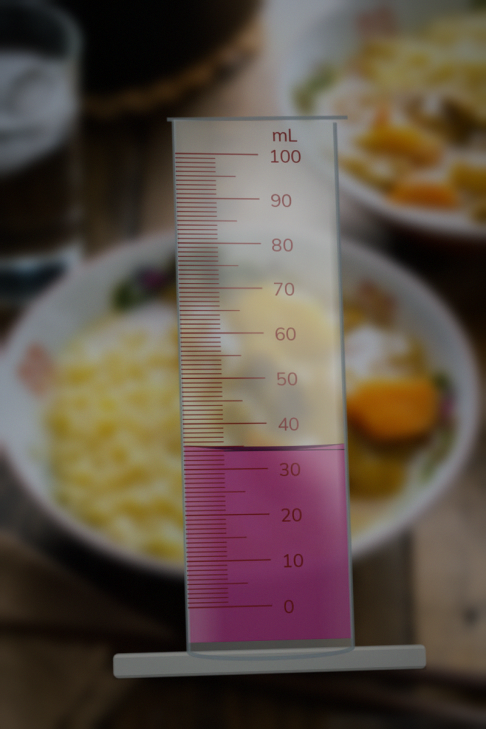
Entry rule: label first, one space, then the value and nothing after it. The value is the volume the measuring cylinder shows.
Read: 34 mL
